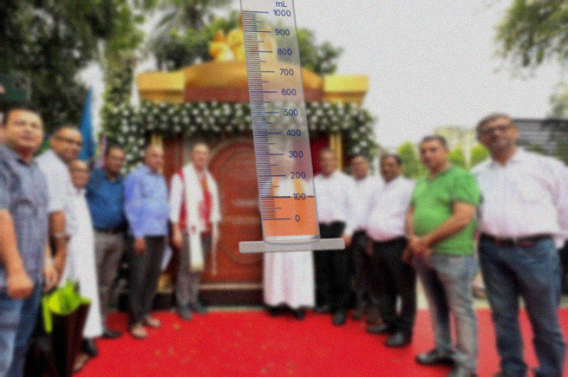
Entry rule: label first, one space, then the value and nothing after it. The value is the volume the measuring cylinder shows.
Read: 100 mL
